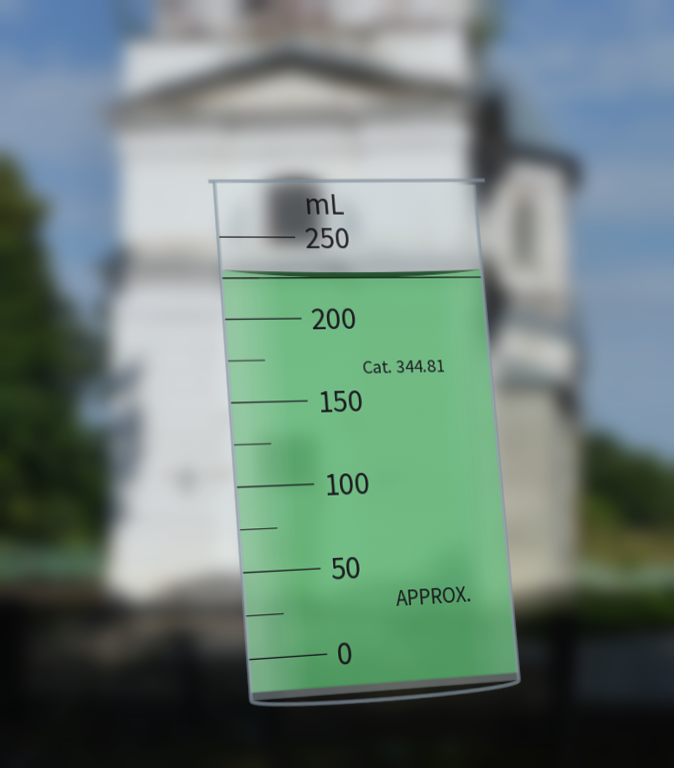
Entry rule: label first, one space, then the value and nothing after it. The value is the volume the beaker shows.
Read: 225 mL
